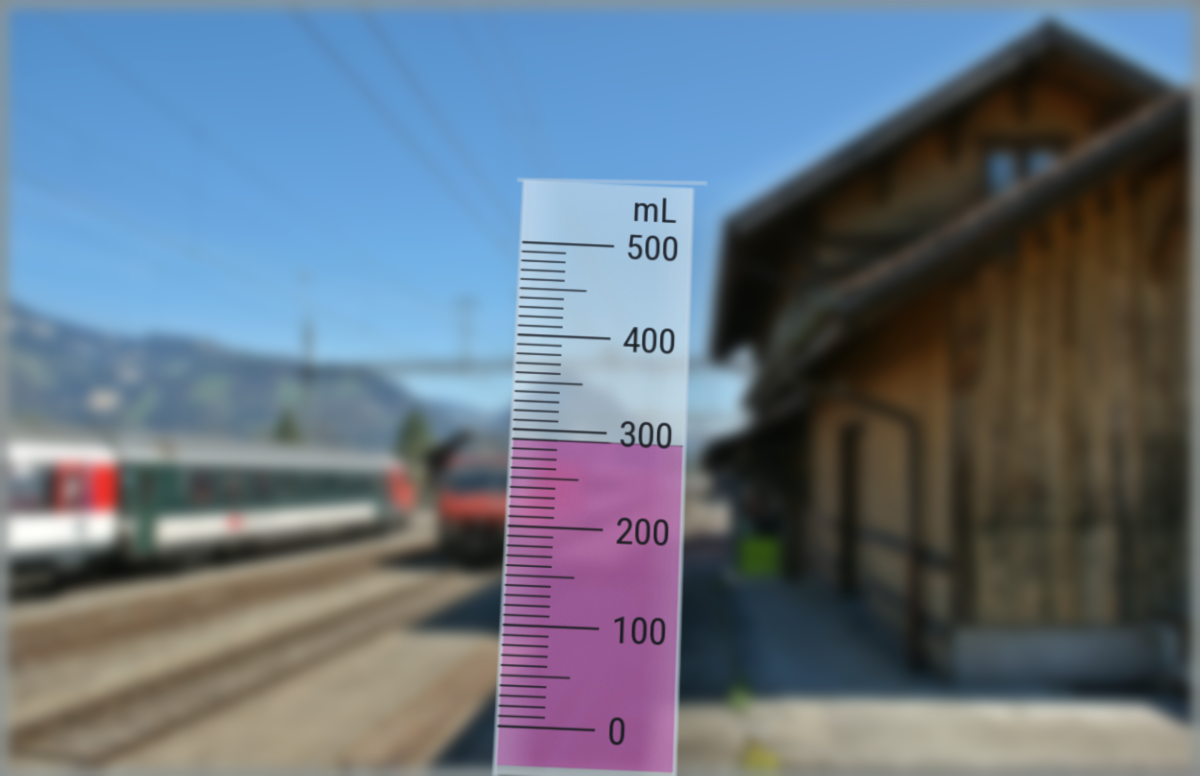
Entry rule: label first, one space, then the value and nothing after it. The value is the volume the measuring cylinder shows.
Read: 290 mL
